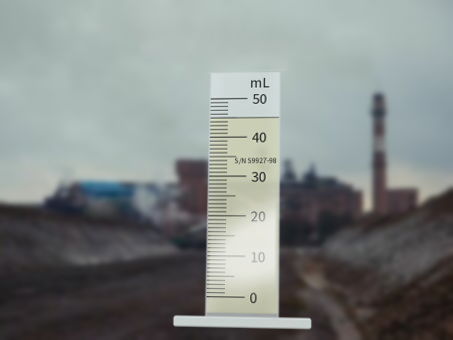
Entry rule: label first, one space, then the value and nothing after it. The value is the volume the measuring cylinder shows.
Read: 45 mL
